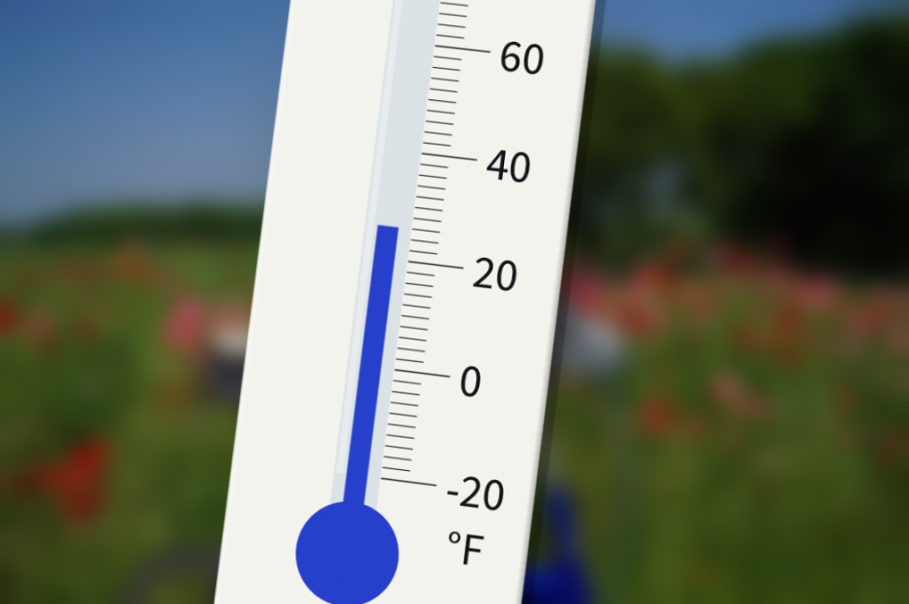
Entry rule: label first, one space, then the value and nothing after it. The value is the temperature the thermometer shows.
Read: 26 °F
